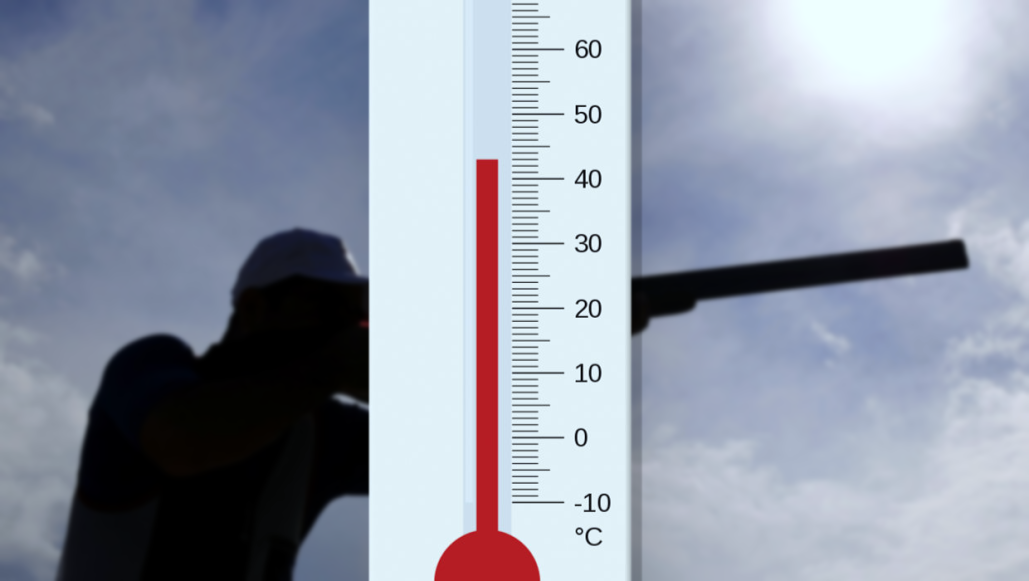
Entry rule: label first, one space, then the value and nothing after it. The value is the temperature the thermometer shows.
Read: 43 °C
